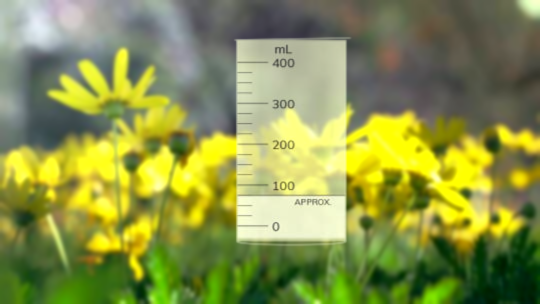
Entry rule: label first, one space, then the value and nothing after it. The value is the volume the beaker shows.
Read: 75 mL
